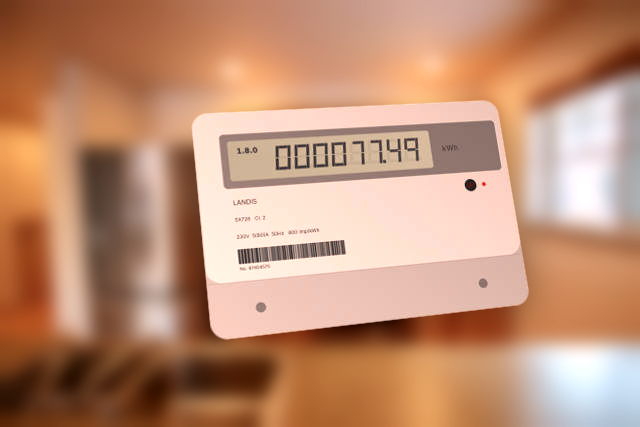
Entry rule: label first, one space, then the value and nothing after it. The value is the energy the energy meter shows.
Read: 77.49 kWh
